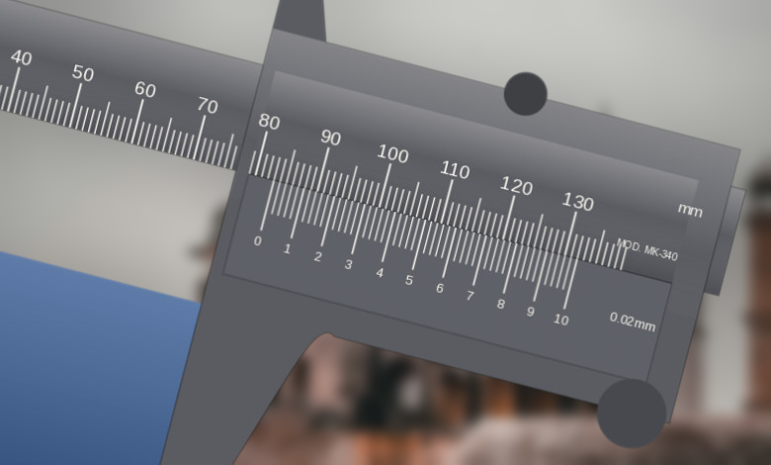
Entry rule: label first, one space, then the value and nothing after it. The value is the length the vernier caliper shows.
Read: 83.0 mm
